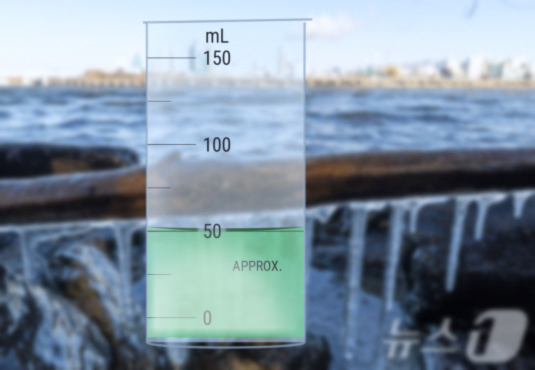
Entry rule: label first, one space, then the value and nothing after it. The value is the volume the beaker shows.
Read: 50 mL
